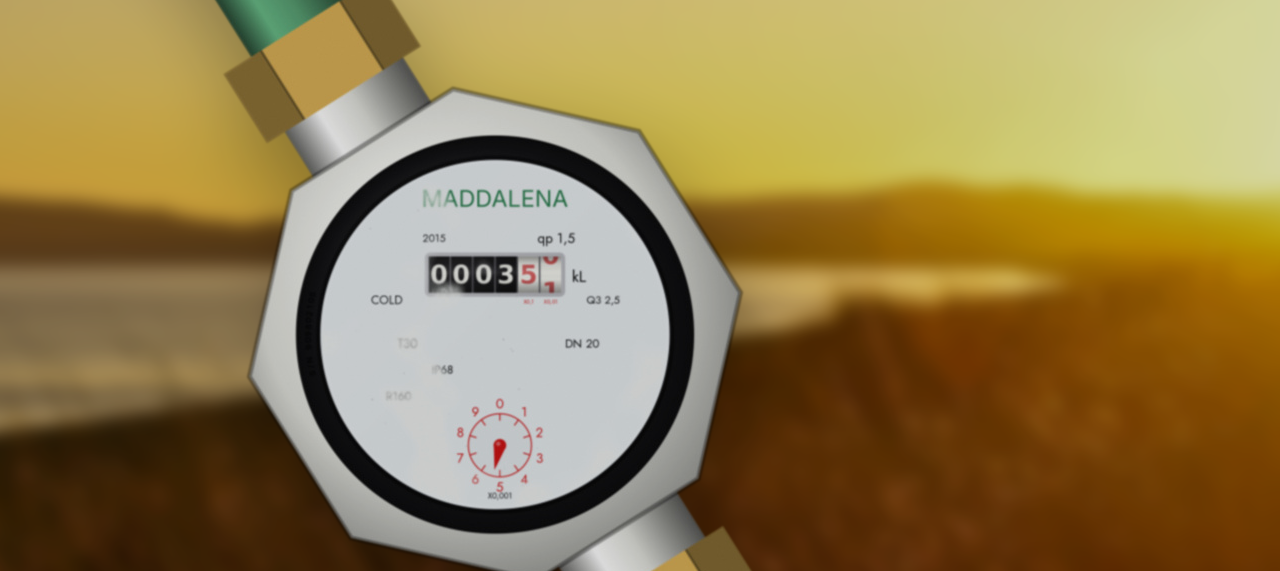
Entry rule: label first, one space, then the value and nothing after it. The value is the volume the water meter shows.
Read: 3.505 kL
